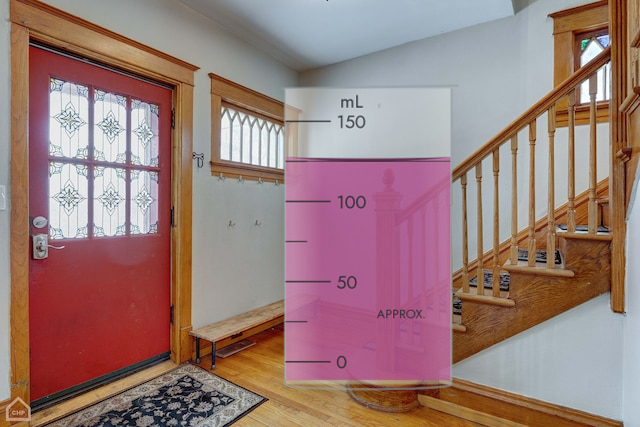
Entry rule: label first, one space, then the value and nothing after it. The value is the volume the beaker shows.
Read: 125 mL
